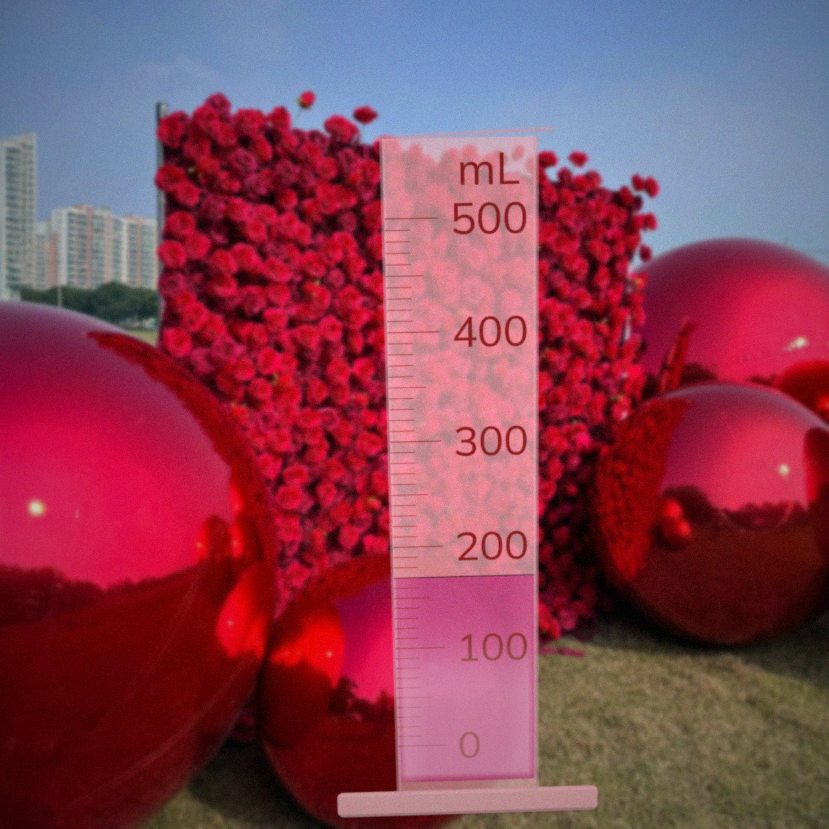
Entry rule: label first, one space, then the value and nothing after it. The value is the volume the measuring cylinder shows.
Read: 170 mL
